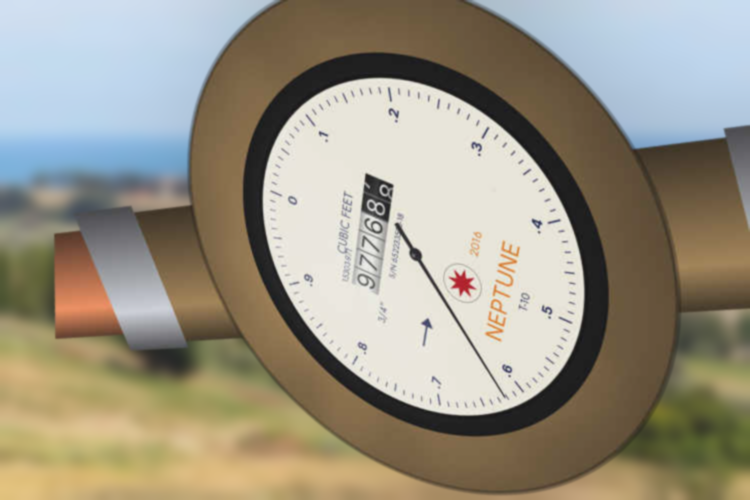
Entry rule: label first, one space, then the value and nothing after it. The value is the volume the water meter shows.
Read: 977687.62 ft³
